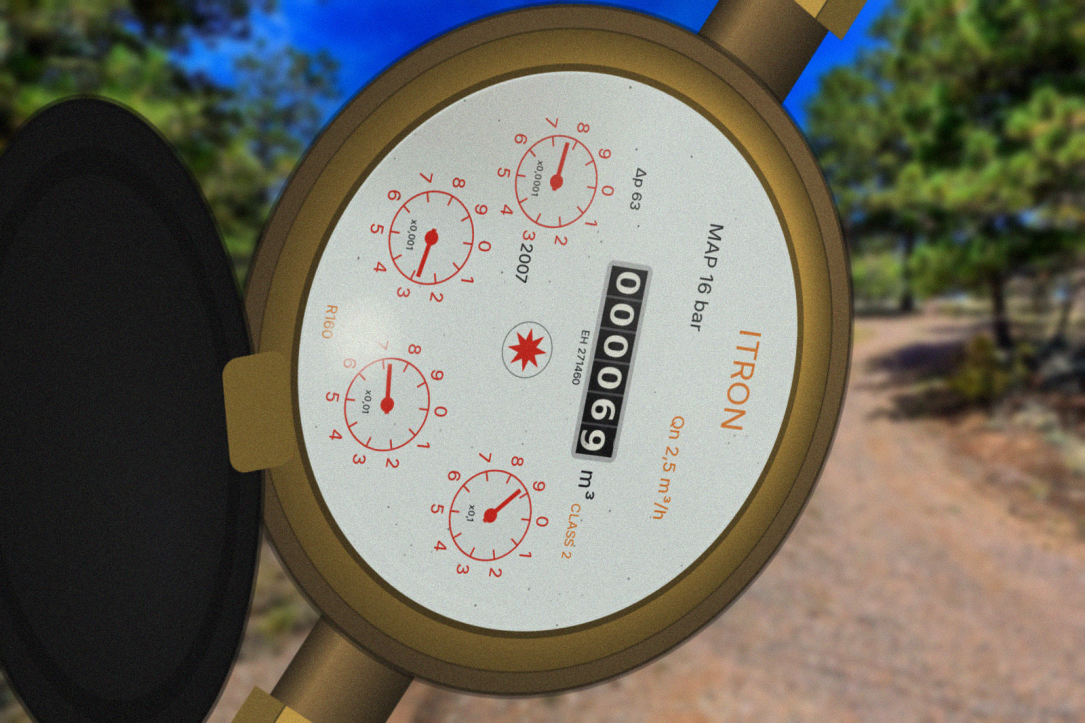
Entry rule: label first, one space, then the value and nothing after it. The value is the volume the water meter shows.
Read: 68.8727 m³
